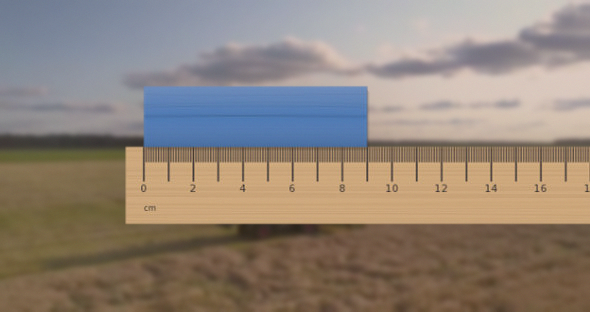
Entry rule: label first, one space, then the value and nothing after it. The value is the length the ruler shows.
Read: 9 cm
